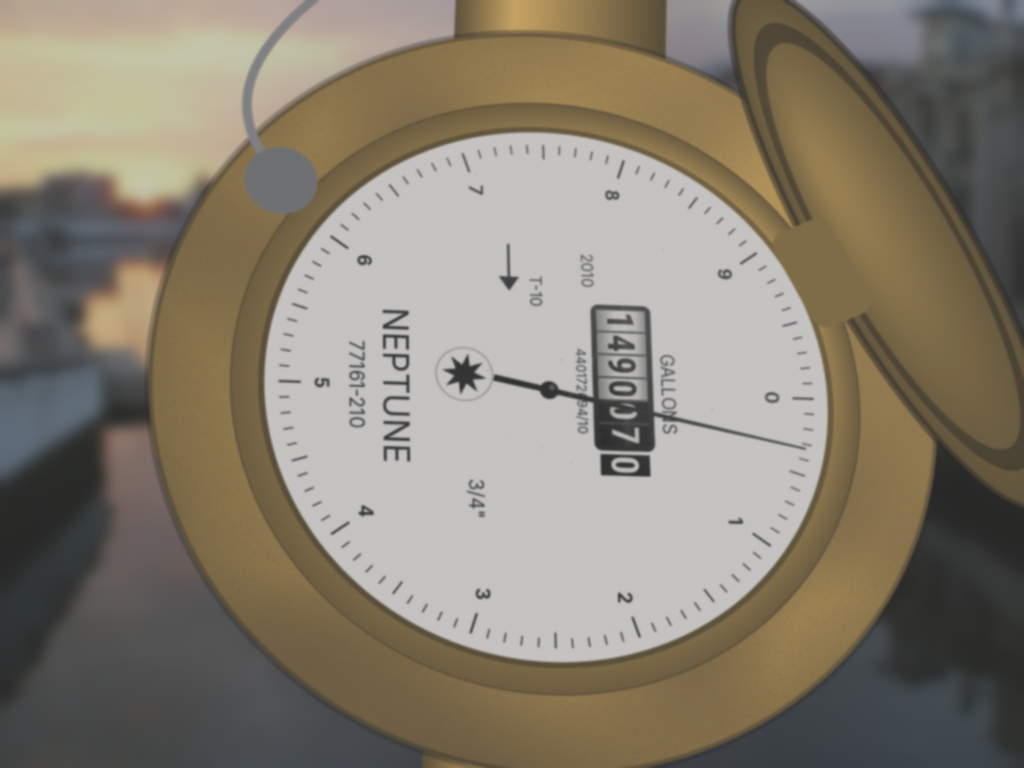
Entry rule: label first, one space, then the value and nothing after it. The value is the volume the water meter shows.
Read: 1490070.3 gal
